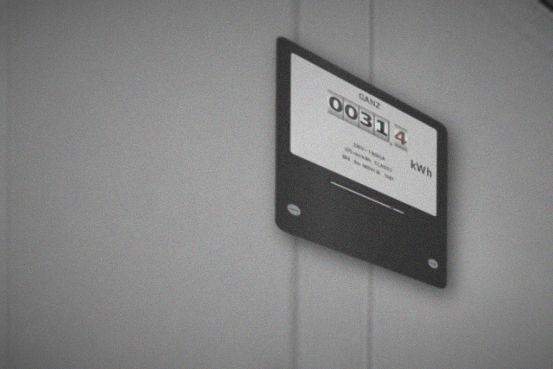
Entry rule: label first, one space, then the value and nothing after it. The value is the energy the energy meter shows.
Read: 31.4 kWh
